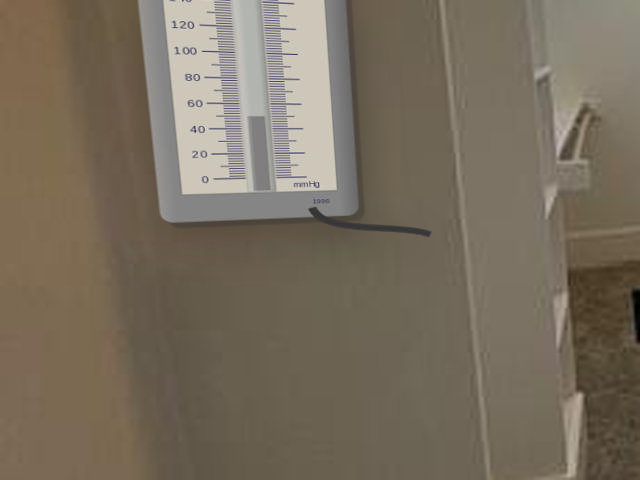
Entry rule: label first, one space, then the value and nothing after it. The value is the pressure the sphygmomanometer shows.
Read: 50 mmHg
